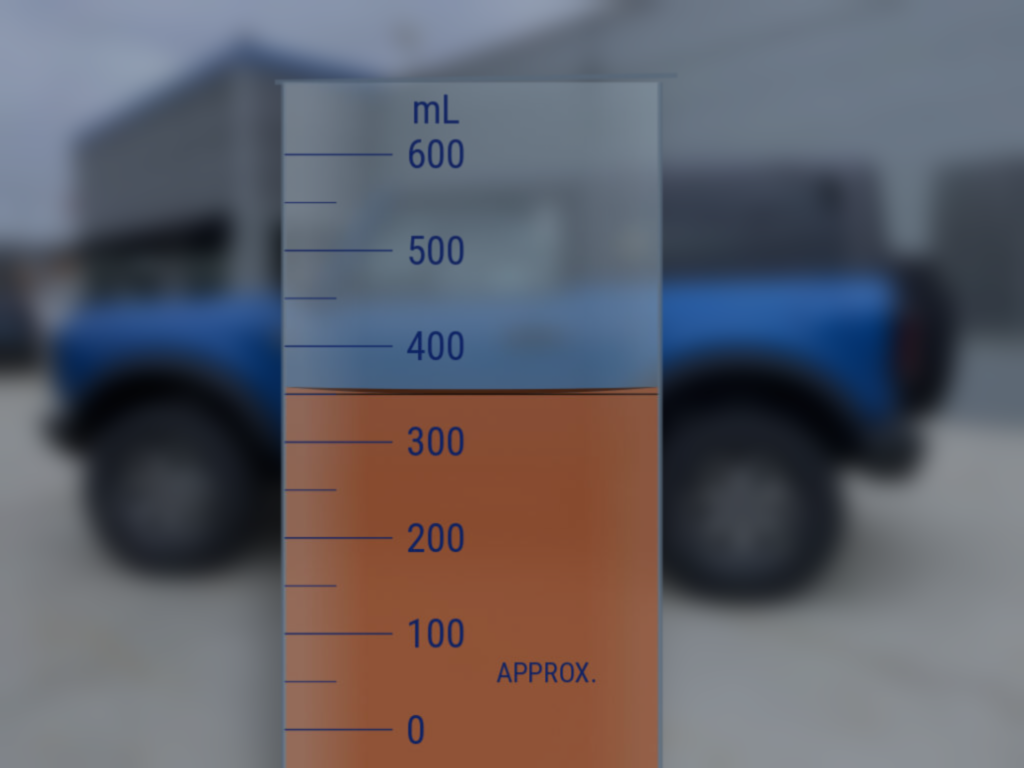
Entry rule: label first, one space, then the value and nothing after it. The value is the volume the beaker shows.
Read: 350 mL
